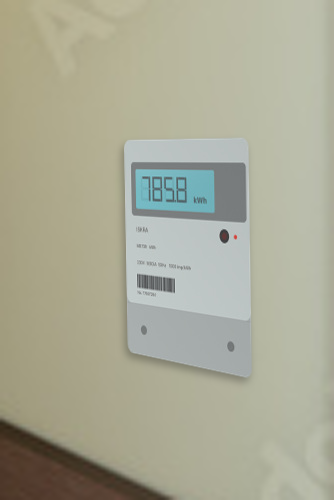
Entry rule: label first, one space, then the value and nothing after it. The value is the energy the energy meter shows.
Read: 785.8 kWh
